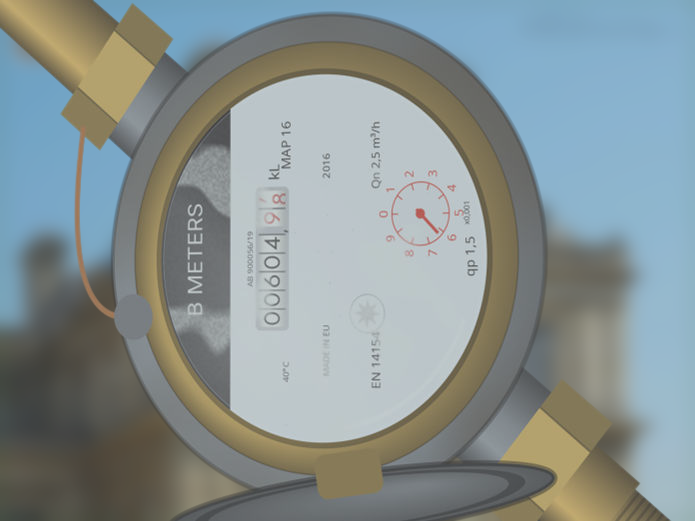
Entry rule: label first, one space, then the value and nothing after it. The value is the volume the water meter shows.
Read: 604.976 kL
